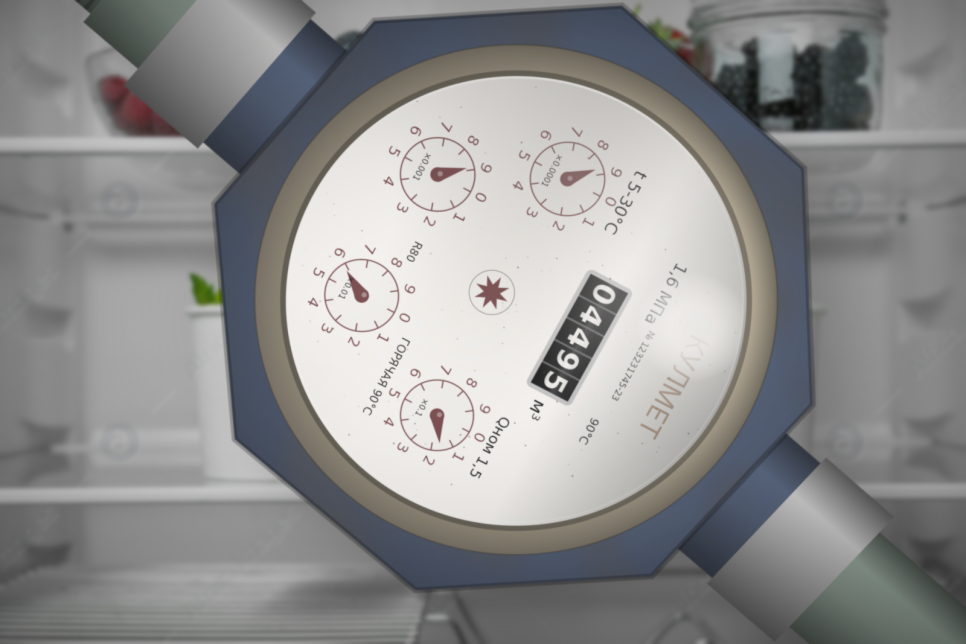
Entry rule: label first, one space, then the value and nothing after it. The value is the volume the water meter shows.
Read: 4495.1588 m³
